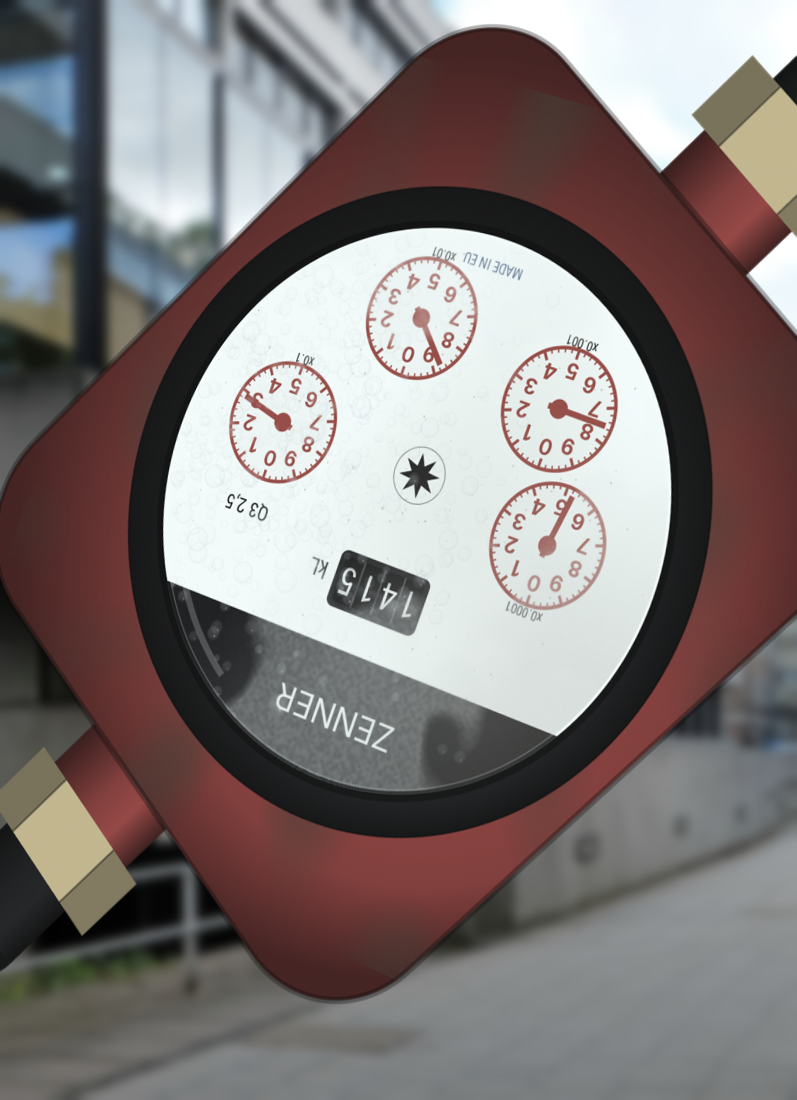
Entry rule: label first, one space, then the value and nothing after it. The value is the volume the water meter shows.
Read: 1415.2875 kL
